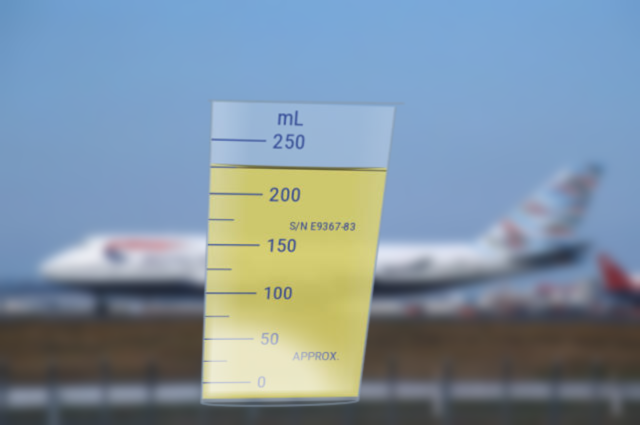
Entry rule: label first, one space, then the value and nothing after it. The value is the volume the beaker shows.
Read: 225 mL
